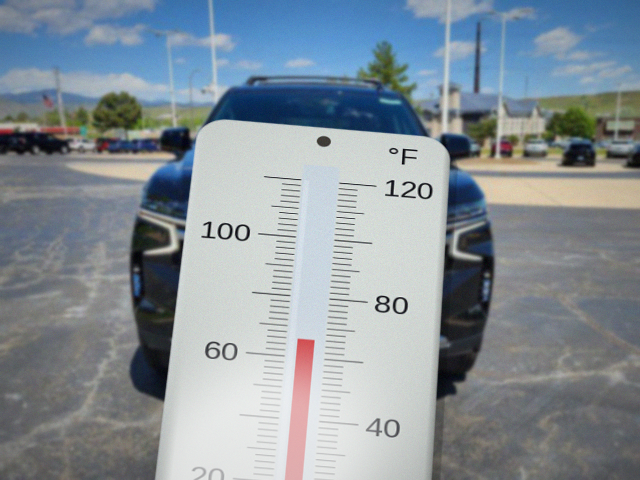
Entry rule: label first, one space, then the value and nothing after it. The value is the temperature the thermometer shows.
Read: 66 °F
